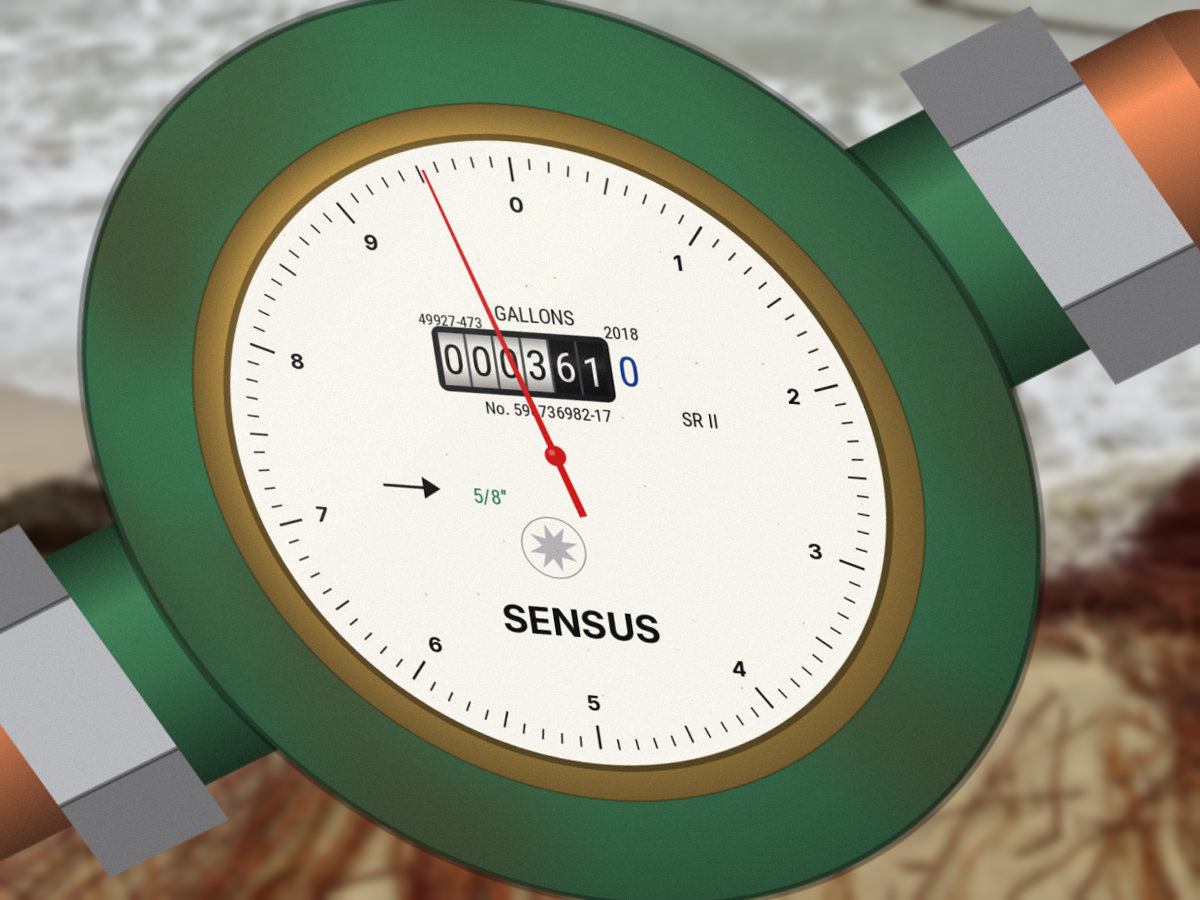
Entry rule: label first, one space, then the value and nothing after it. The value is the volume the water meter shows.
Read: 3609.5 gal
